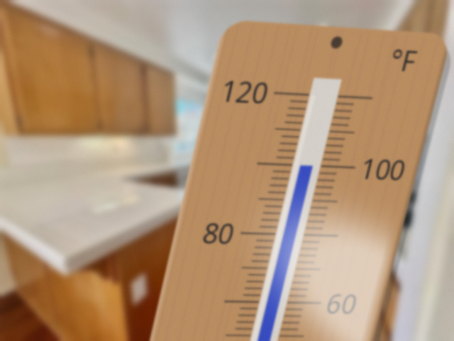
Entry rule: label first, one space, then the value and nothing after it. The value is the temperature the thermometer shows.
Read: 100 °F
